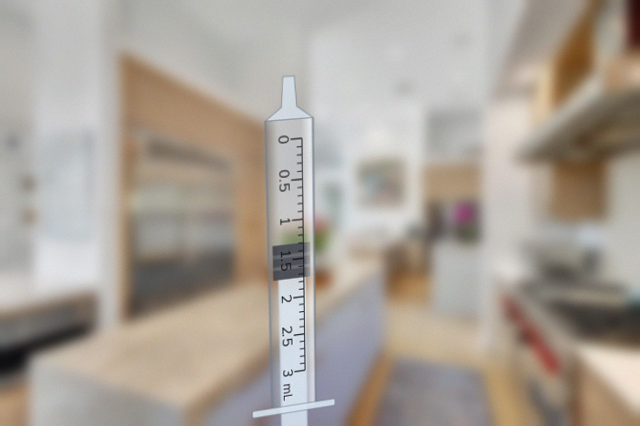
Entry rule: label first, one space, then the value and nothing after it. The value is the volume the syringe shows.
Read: 1.3 mL
